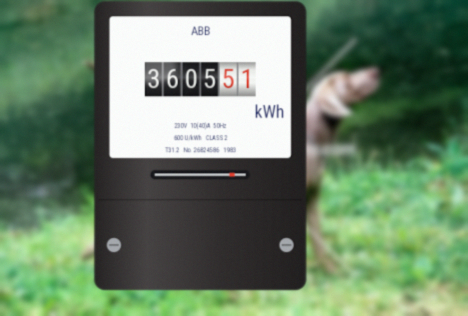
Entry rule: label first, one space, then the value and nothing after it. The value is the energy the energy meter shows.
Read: 3605.51 kWh
